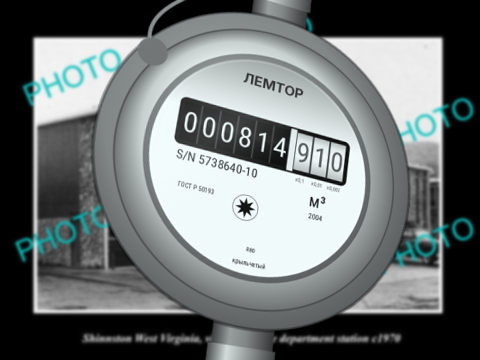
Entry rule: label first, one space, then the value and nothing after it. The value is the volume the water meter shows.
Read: 814.910 m³
